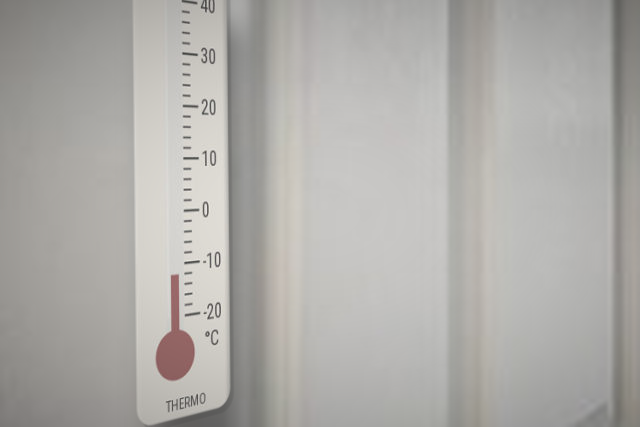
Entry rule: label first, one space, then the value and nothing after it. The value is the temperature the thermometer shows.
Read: -12 °C
